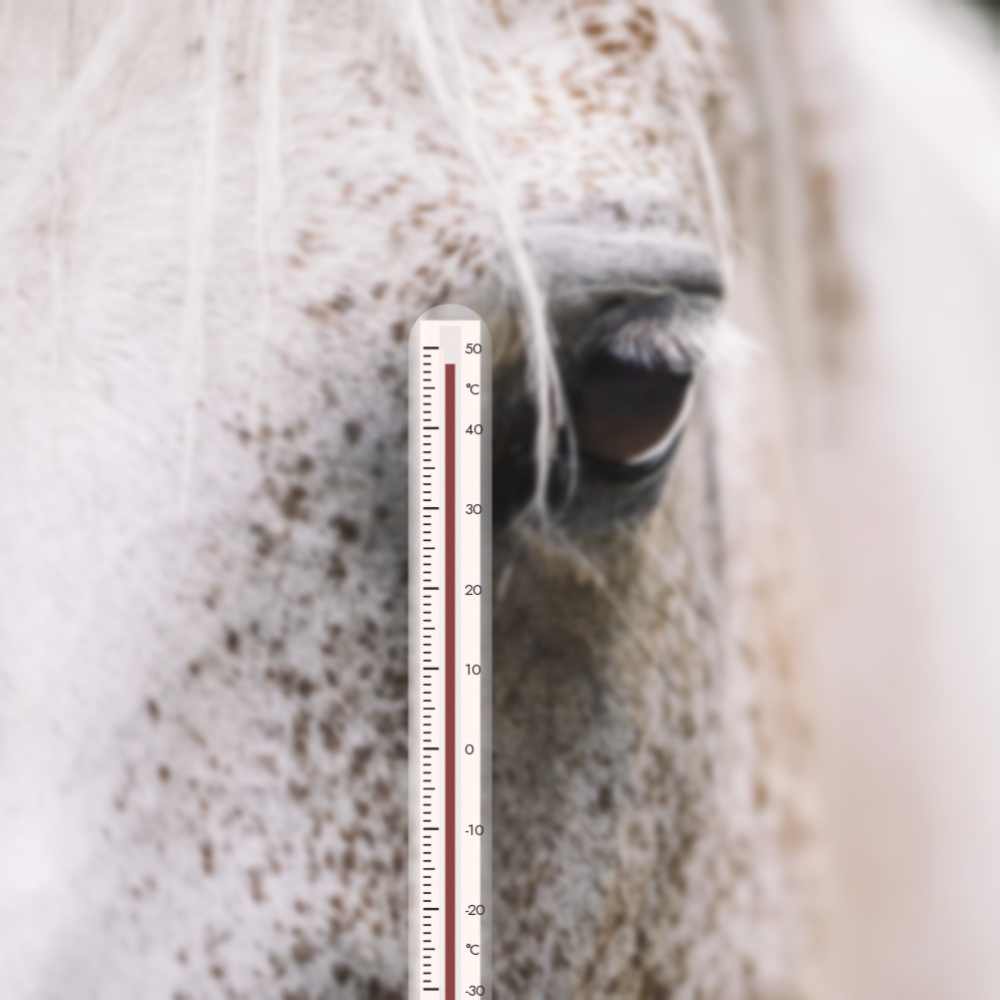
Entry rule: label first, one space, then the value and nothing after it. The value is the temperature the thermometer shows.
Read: 48 °C
